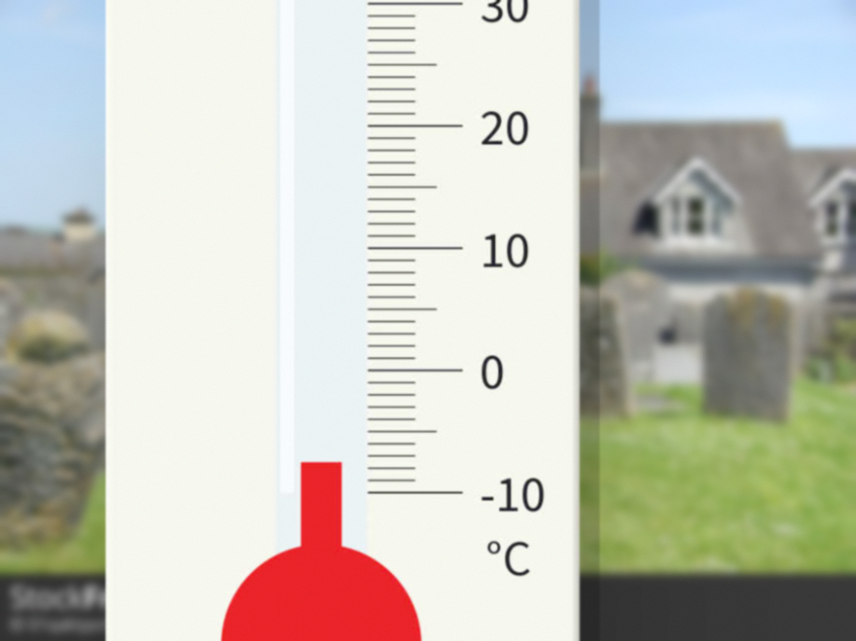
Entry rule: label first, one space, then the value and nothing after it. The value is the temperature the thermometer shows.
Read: -7.5 °C
